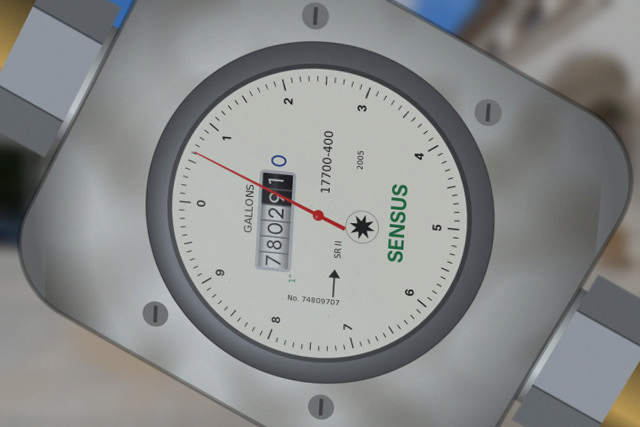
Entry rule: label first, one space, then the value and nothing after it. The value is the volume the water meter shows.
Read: 7802910.6 gal
